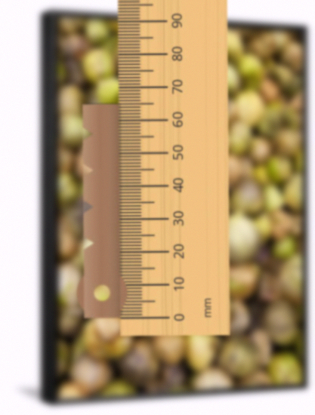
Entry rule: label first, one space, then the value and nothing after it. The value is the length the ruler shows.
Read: 65 mm
